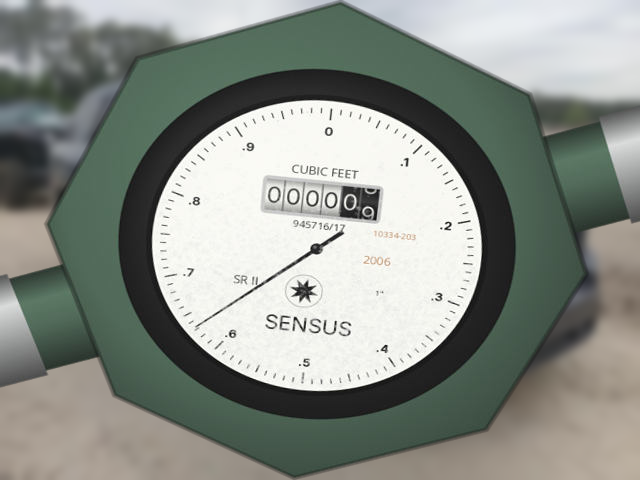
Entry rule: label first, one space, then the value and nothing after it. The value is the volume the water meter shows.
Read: 8.63 ft³
